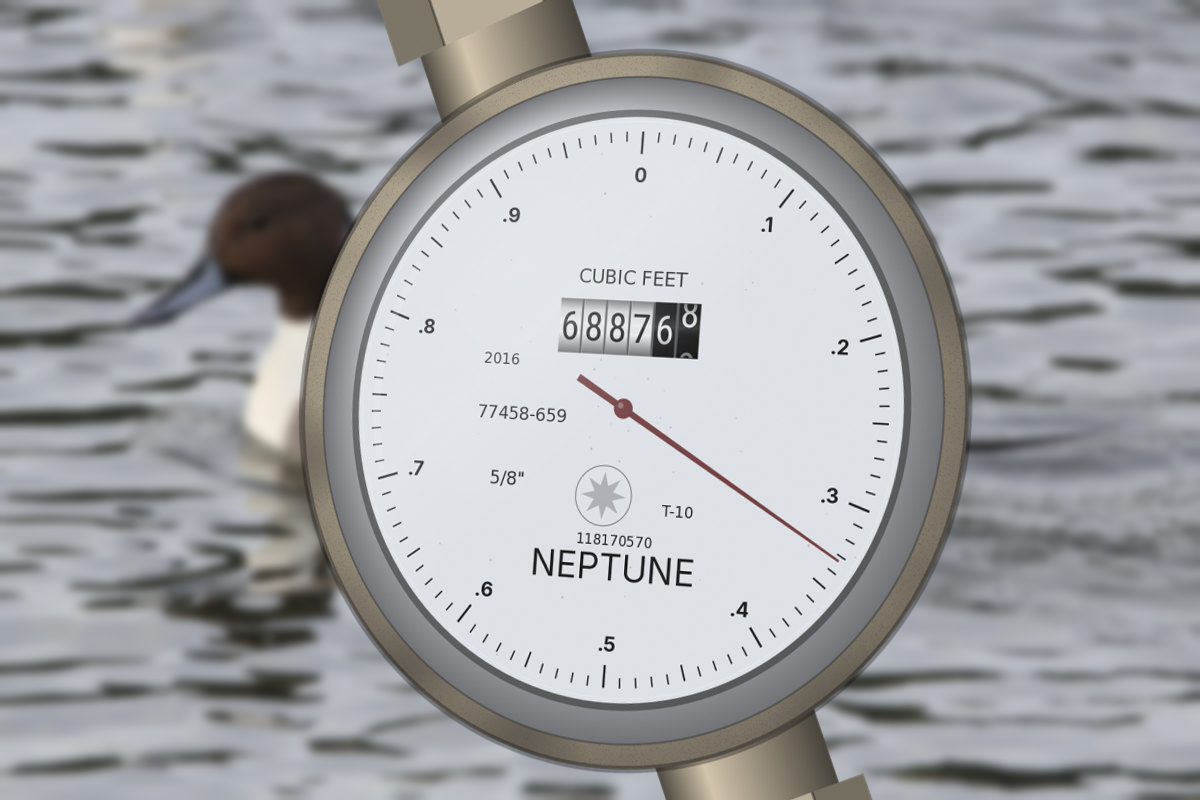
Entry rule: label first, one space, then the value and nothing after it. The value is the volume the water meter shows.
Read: 688768.33 ft³
